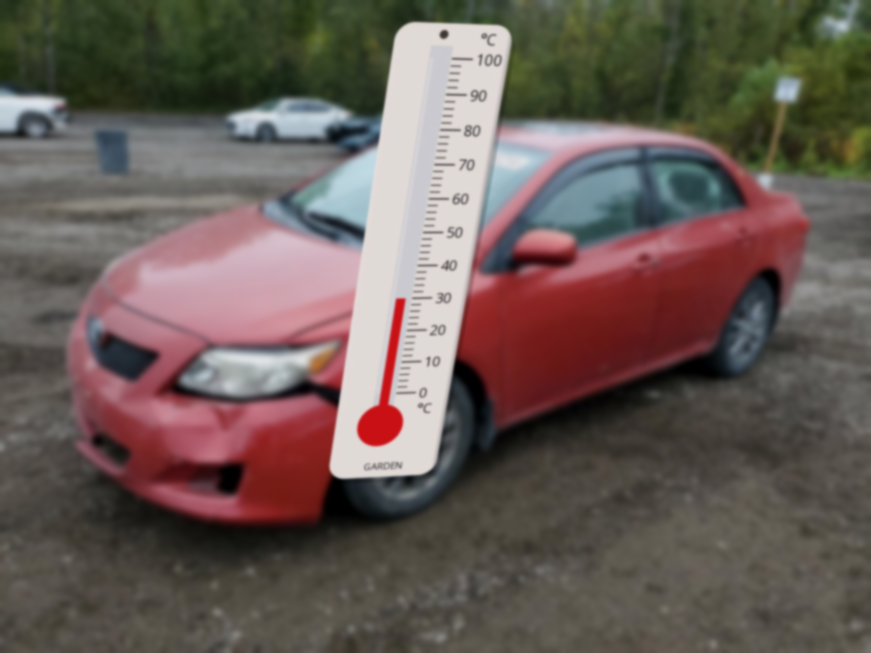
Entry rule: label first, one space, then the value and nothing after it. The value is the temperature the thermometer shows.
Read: 30 °C
